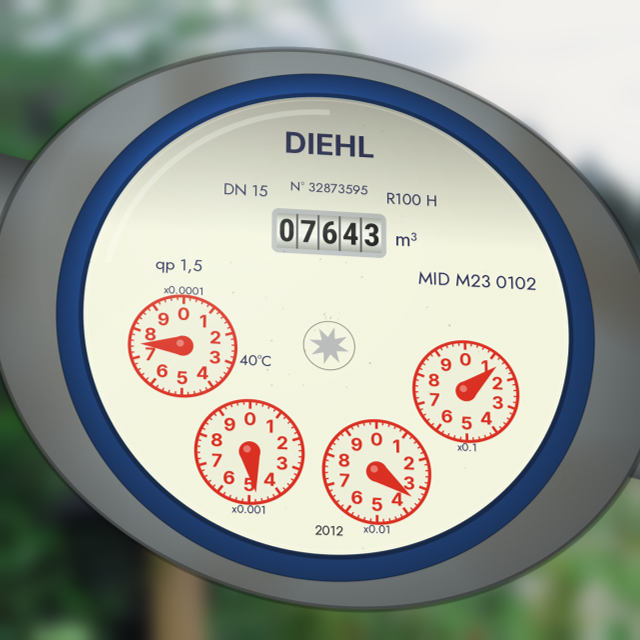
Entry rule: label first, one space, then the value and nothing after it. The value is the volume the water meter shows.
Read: 7643.1347 m³
